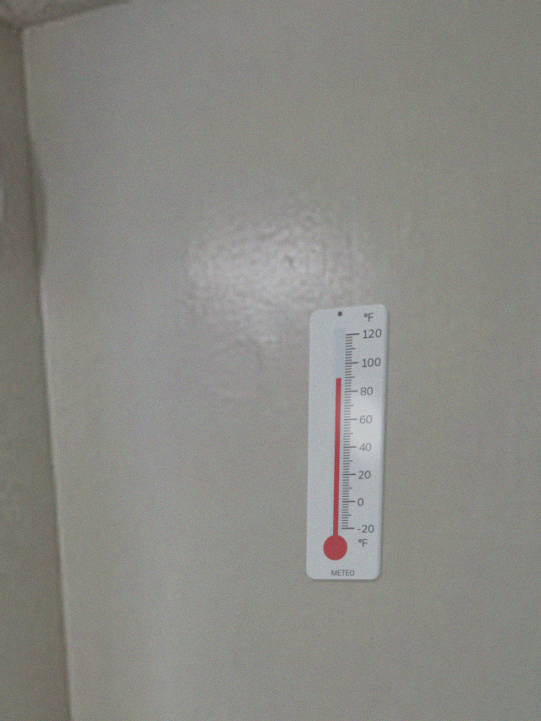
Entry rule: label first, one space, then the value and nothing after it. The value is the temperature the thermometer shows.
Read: 90 °F
